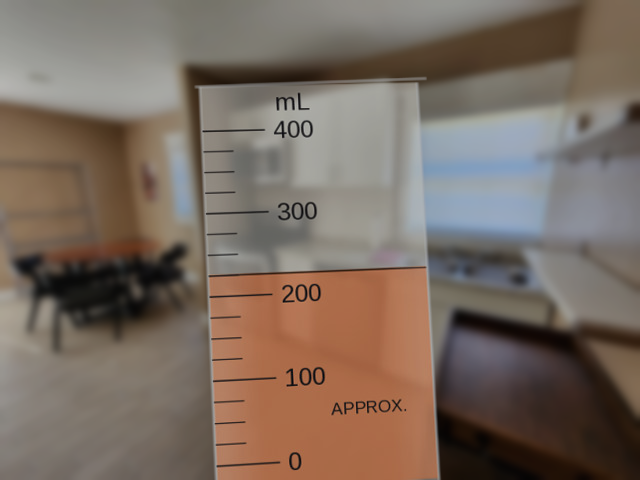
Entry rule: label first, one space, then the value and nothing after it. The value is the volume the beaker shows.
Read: 225 mL
